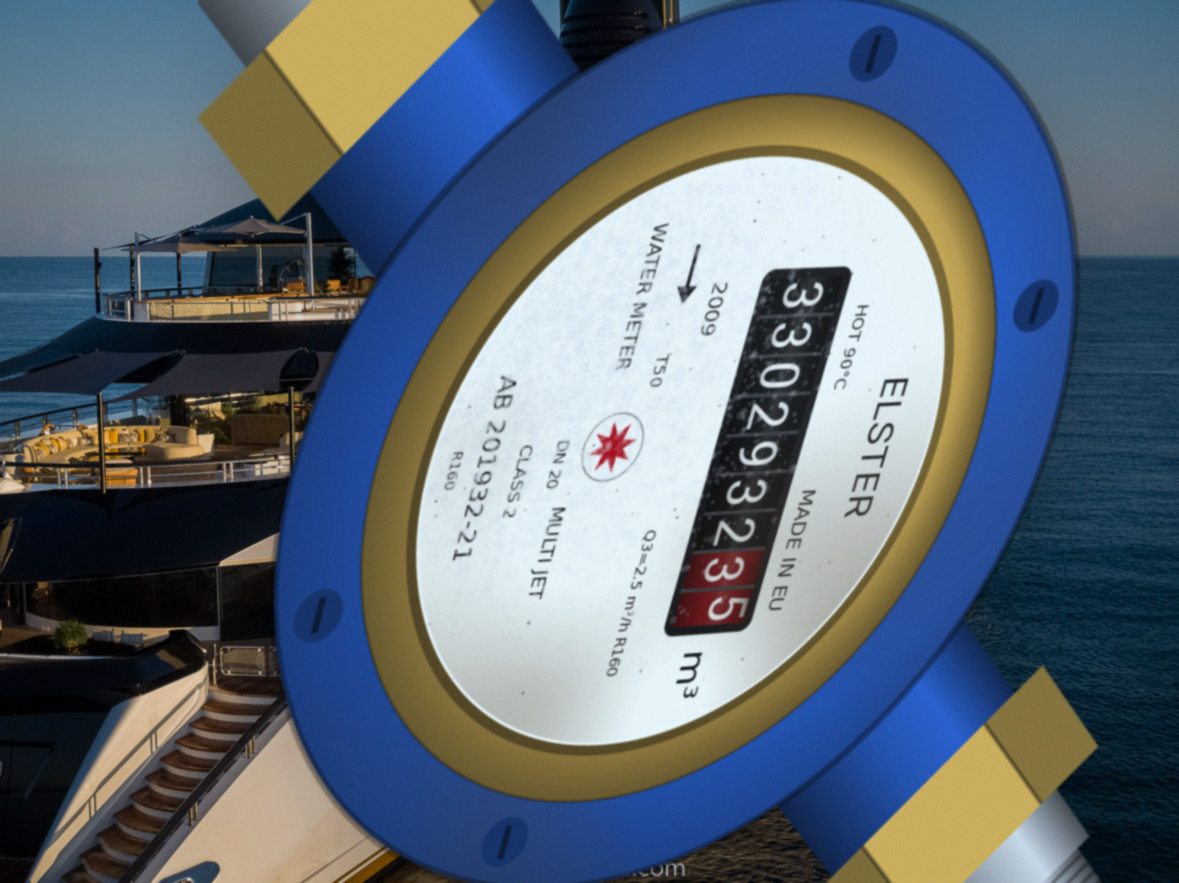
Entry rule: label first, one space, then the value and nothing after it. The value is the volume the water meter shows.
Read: 3302932.35 m³
